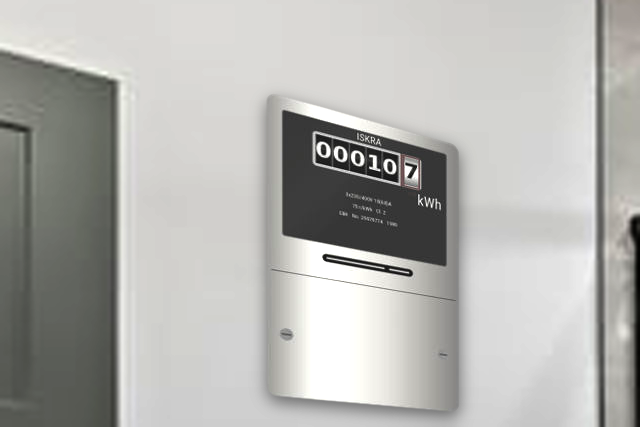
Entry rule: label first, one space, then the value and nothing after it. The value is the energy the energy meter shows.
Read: 10.7 kWh
